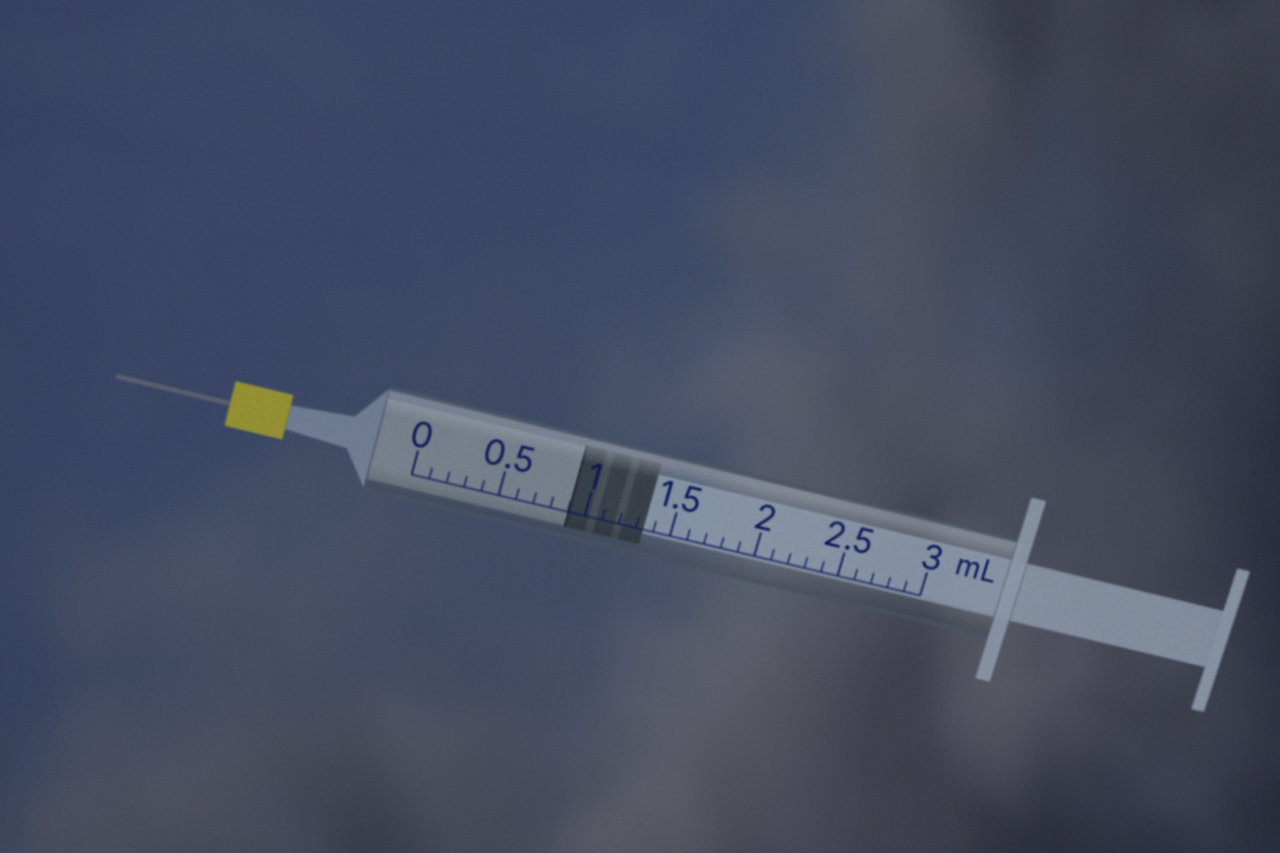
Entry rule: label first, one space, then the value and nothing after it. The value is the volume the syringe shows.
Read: 0.9 mL
